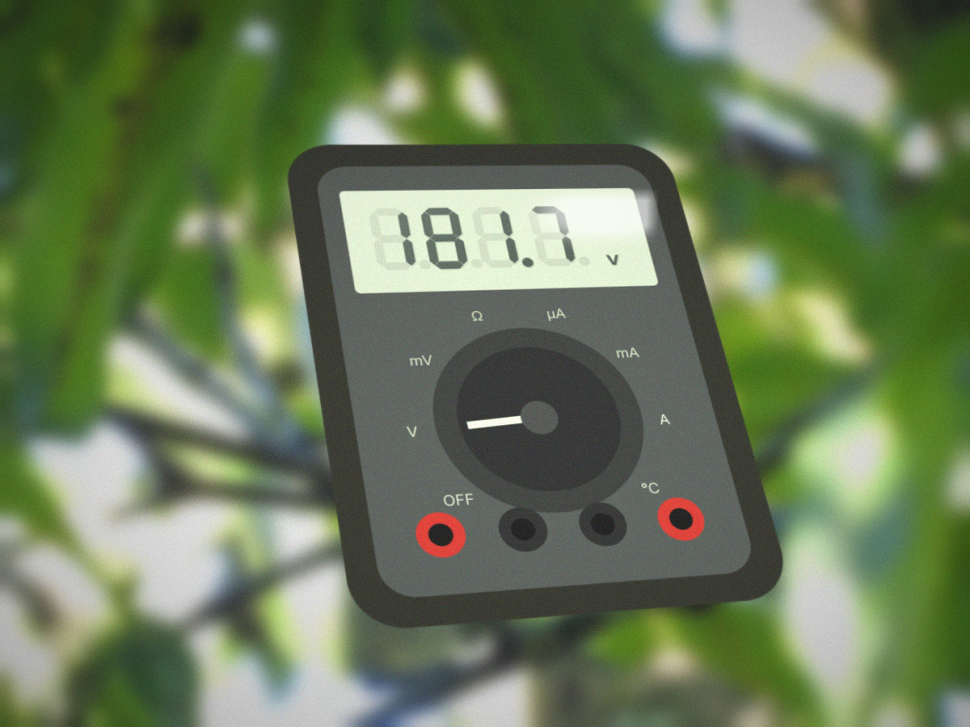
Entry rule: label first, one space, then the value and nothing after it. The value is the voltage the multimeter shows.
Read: 181.7 V
